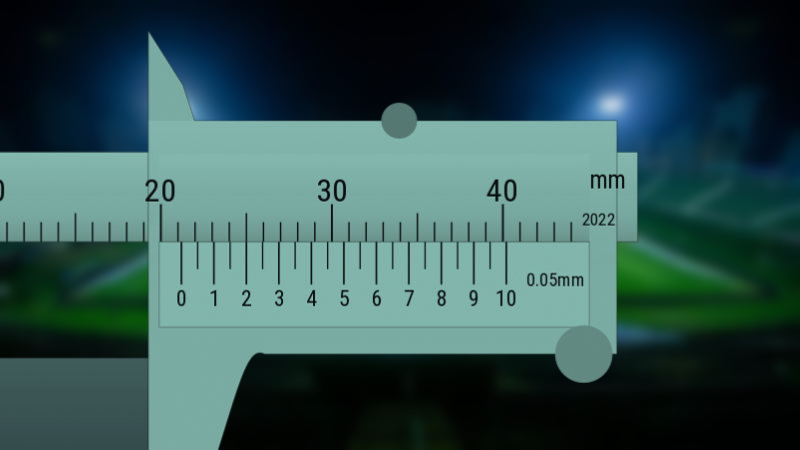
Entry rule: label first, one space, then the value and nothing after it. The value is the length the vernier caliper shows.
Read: 21.2 mm
